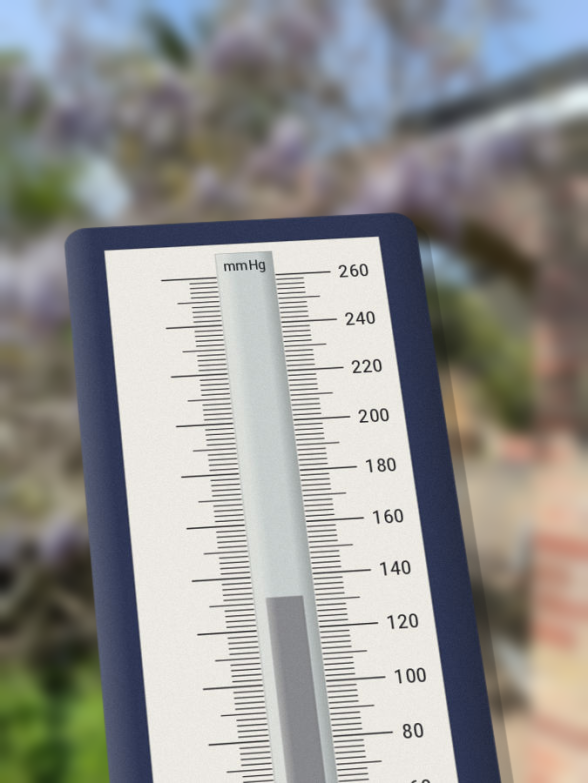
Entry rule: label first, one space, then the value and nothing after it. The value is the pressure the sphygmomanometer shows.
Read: 132 mmHg
